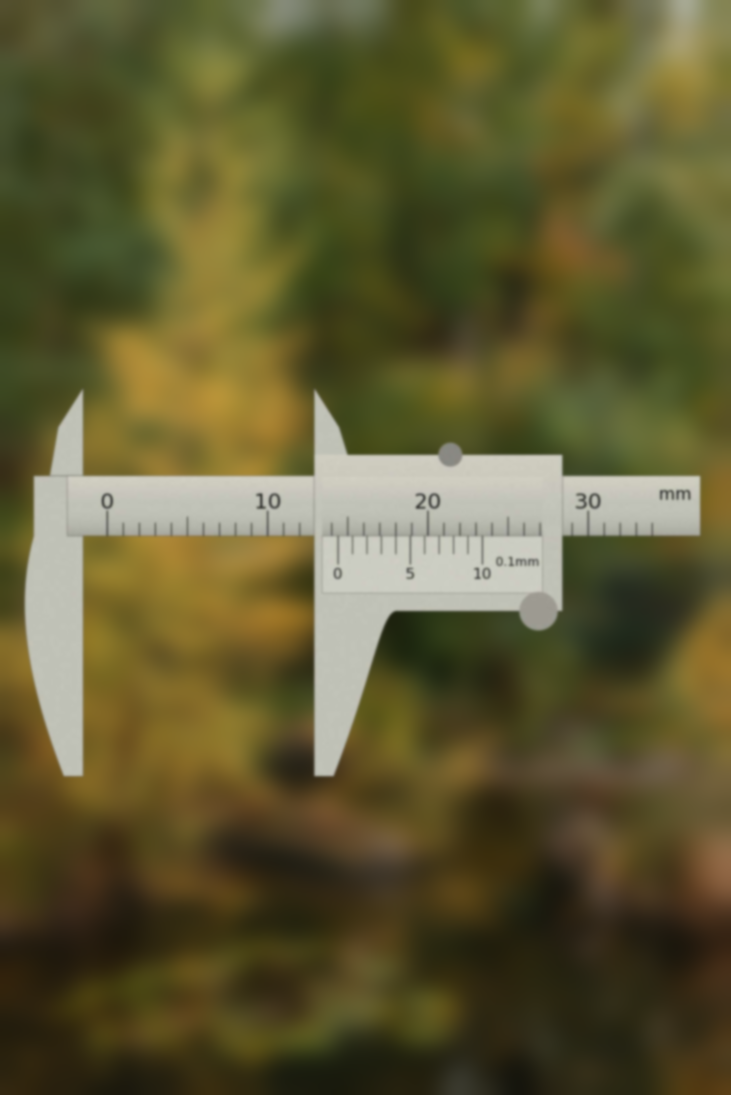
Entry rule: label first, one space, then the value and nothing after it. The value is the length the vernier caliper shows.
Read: 14.4 mm
